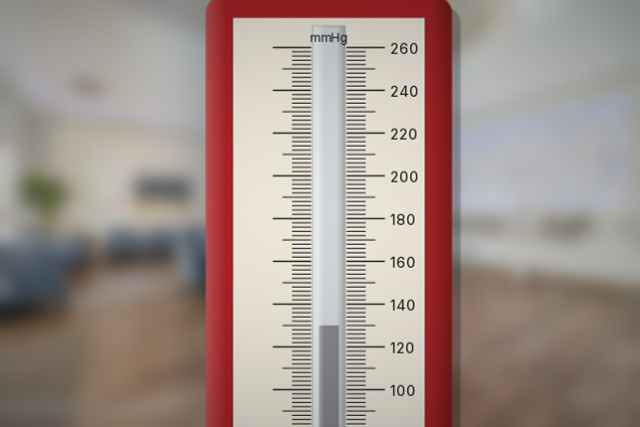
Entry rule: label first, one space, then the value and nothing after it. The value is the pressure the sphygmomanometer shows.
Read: 130 mmHg
